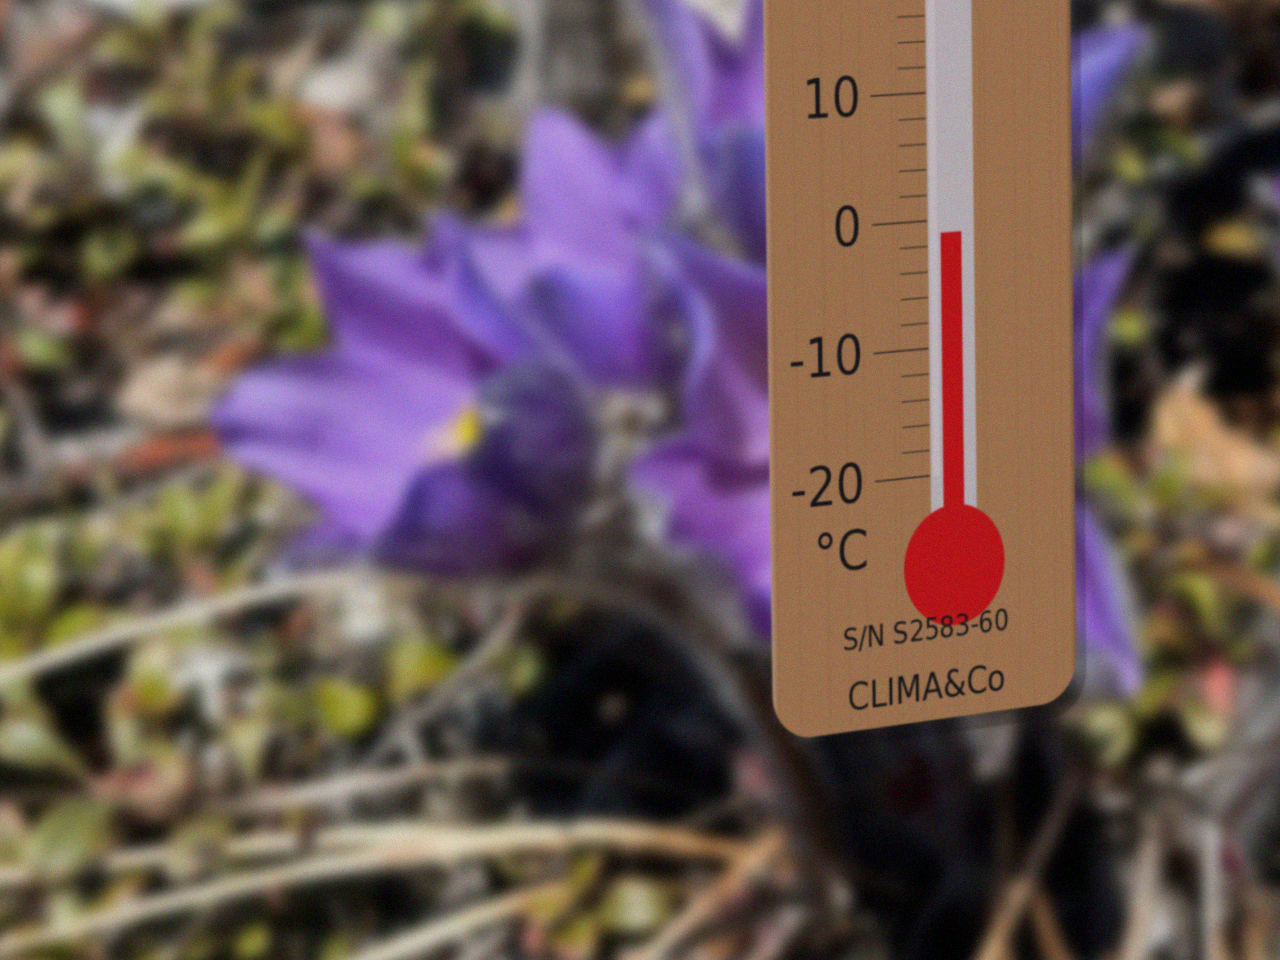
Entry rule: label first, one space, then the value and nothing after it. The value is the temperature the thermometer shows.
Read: -1 °C
